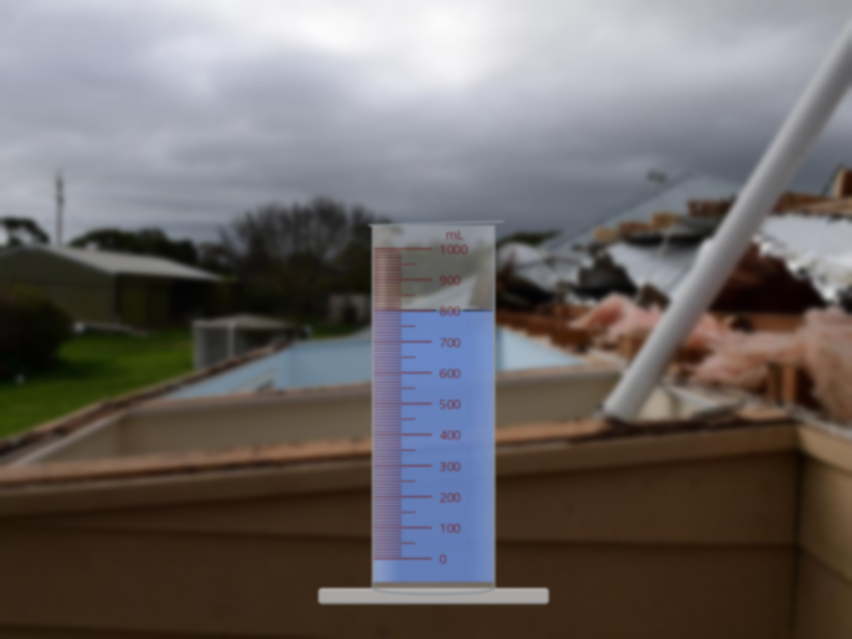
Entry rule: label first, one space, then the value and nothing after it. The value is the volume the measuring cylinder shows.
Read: 800 mL
